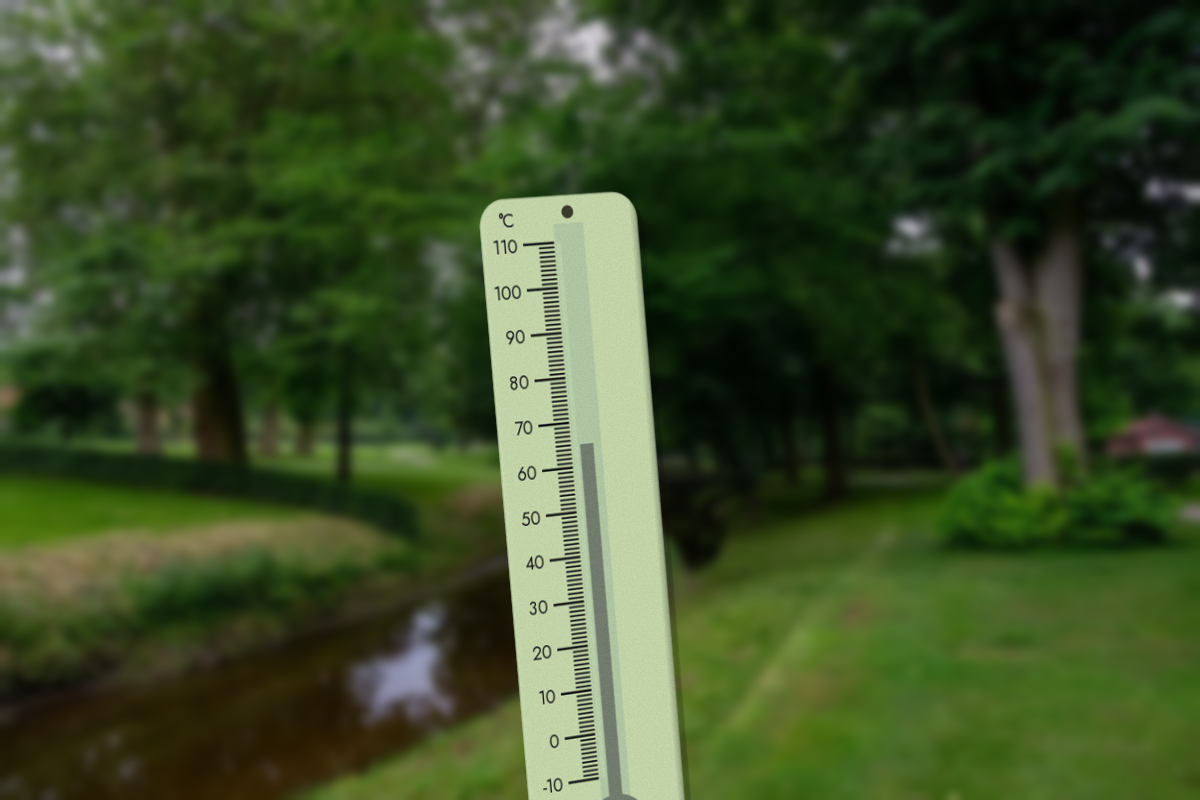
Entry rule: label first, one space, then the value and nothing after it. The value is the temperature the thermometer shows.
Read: 65 °C
